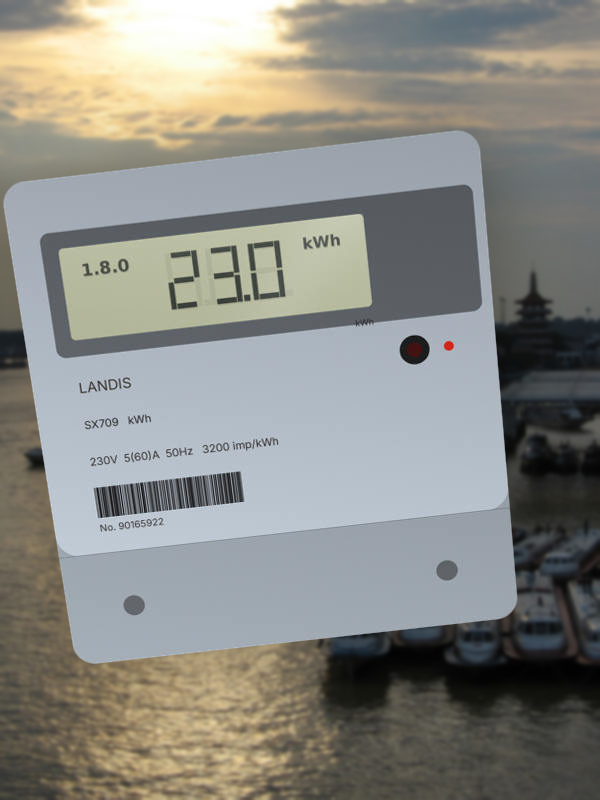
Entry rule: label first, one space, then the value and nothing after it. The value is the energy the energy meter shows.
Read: 23.0 kWh
